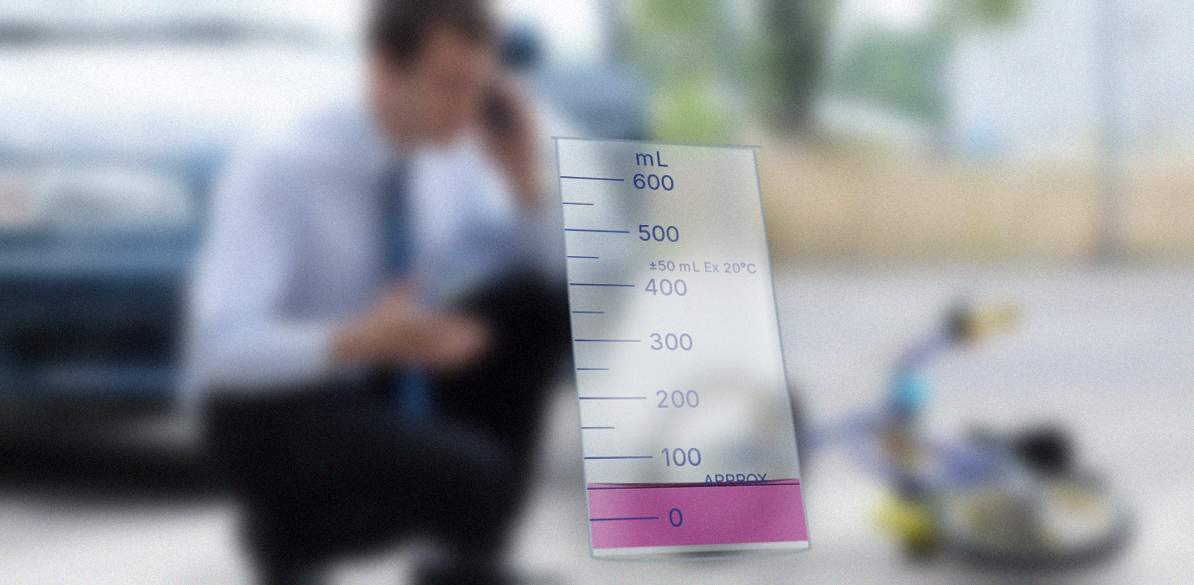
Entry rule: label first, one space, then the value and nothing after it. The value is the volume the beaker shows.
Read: 50 mL
